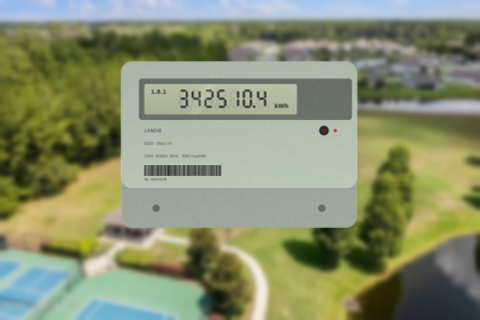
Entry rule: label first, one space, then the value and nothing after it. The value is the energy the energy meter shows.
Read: 342510.4 kWh
